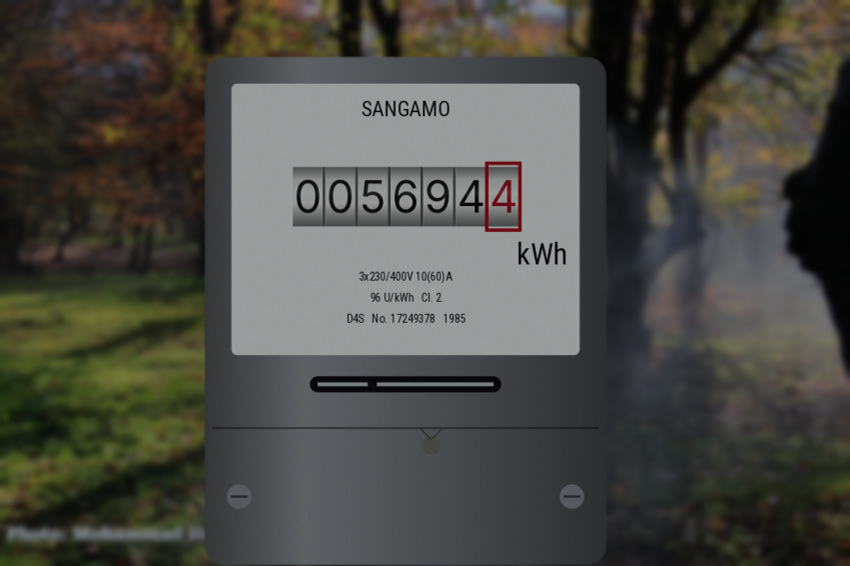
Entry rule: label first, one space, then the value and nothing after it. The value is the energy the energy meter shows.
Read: 5694.4 kWh
